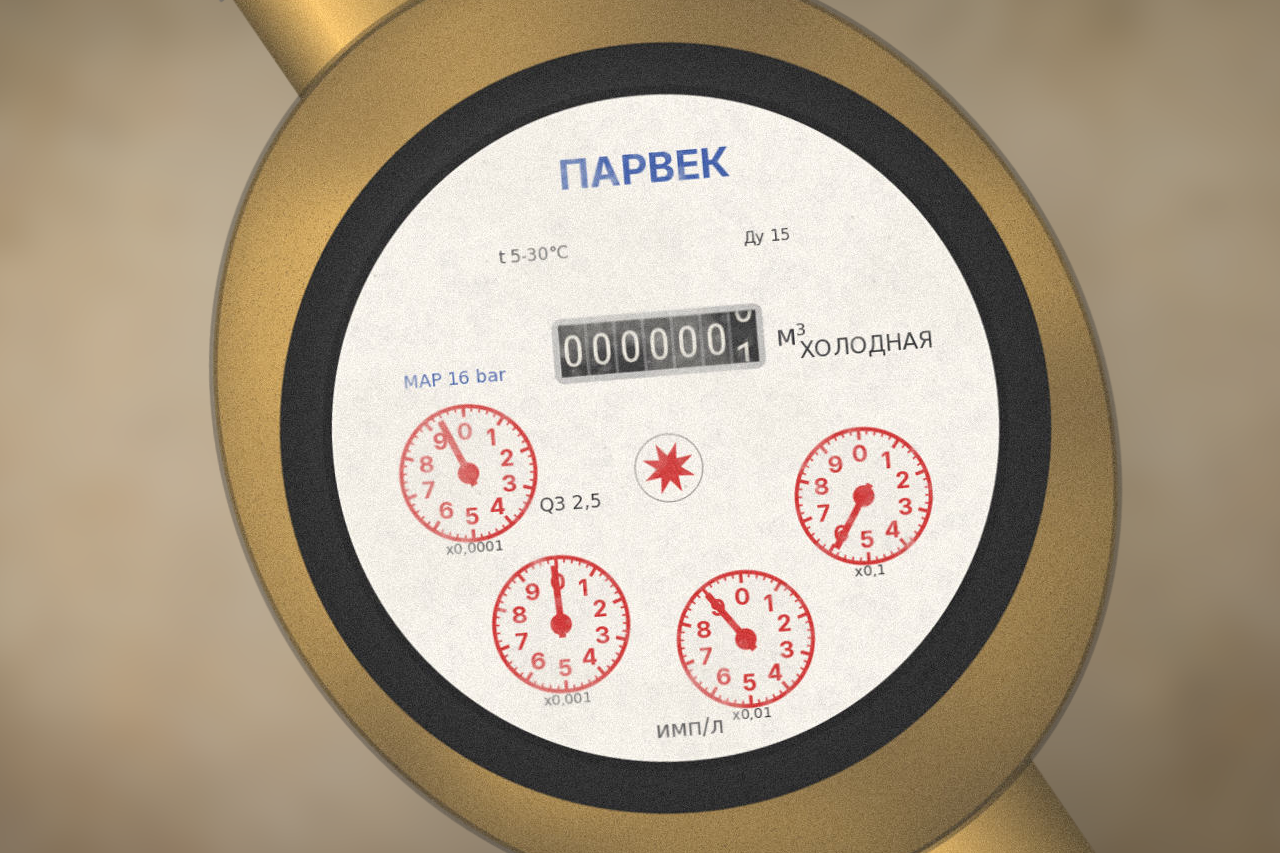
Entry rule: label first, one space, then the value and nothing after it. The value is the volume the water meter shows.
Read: 0.5899 m³
